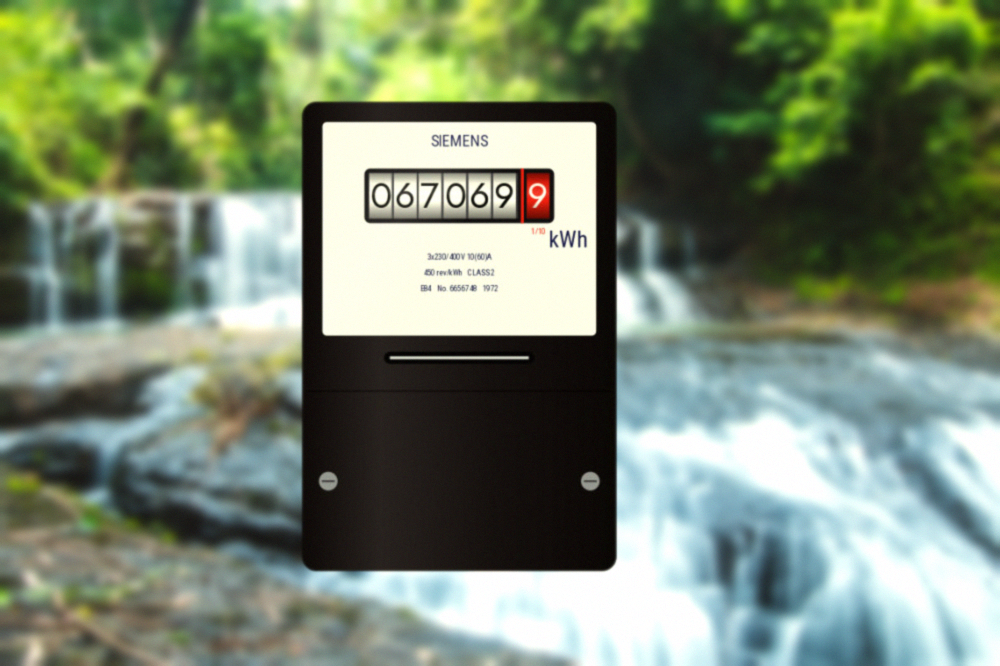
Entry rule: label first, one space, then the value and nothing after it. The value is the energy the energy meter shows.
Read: 67069.9 kWh
